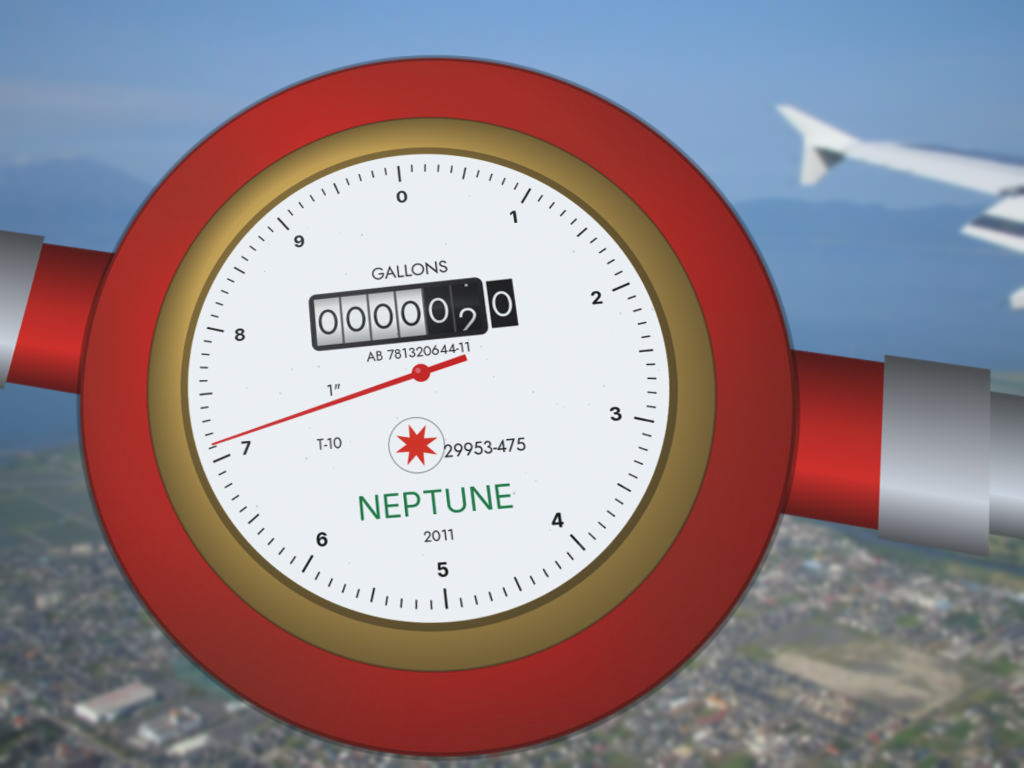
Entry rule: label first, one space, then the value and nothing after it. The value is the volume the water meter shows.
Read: 17.1 gal
